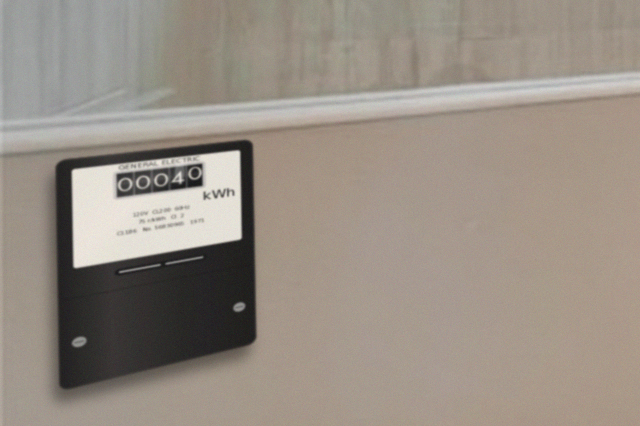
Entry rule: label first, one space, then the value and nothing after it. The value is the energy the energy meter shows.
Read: 40 kWh
